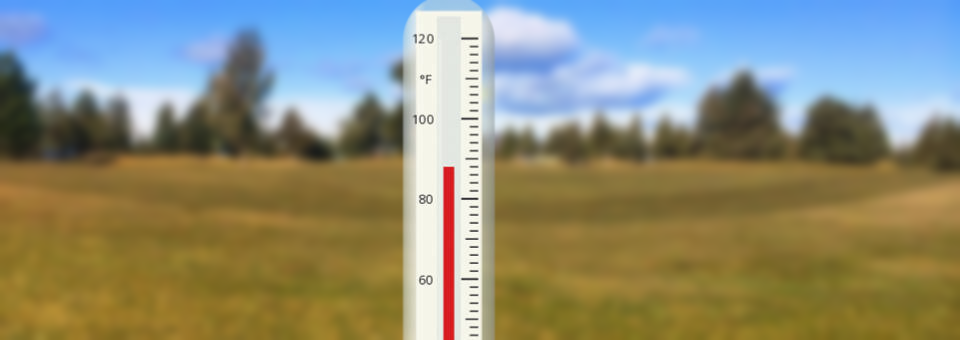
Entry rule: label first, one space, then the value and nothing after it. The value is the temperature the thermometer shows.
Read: 88 °F
